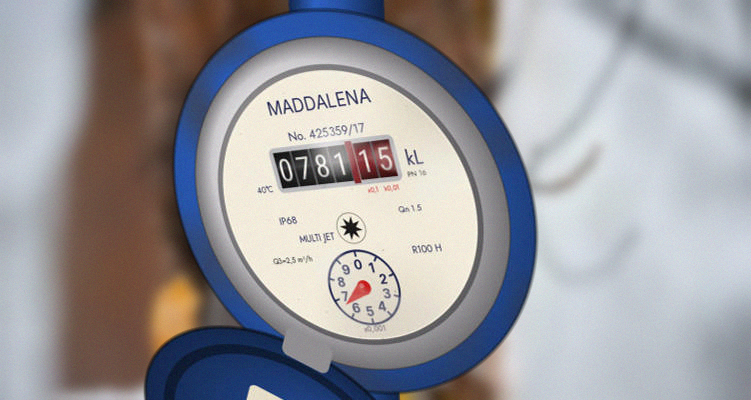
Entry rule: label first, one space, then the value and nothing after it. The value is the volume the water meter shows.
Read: 781.156 kL
